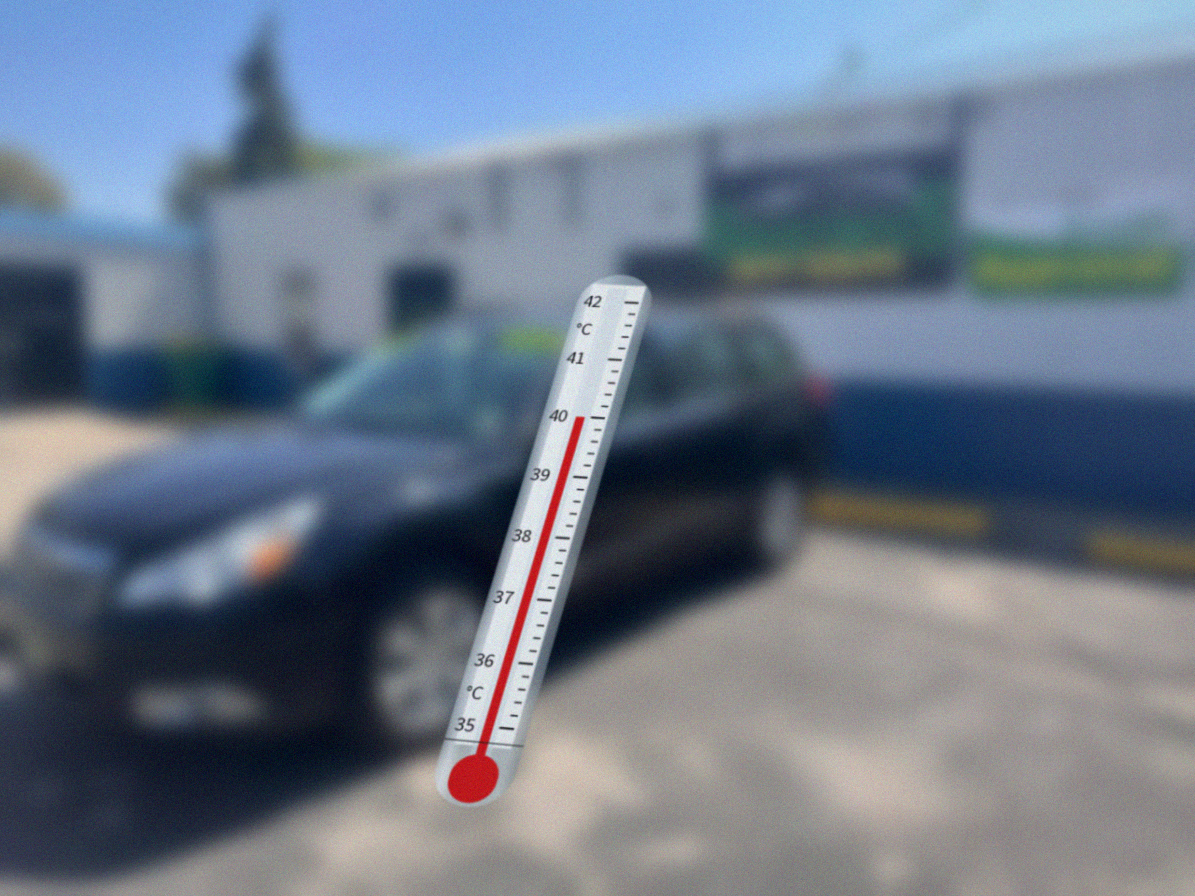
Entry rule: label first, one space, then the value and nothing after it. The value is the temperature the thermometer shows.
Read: 40 °C
